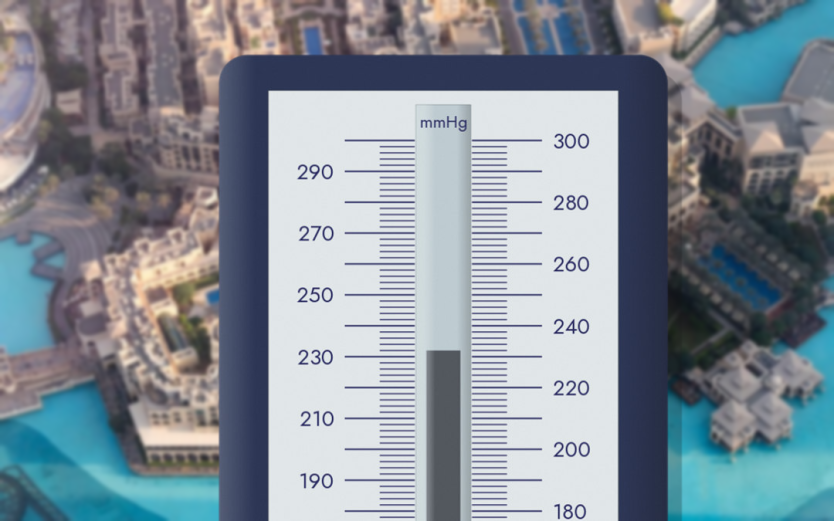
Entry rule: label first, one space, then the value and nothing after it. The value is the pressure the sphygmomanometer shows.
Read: 232 mmHg
